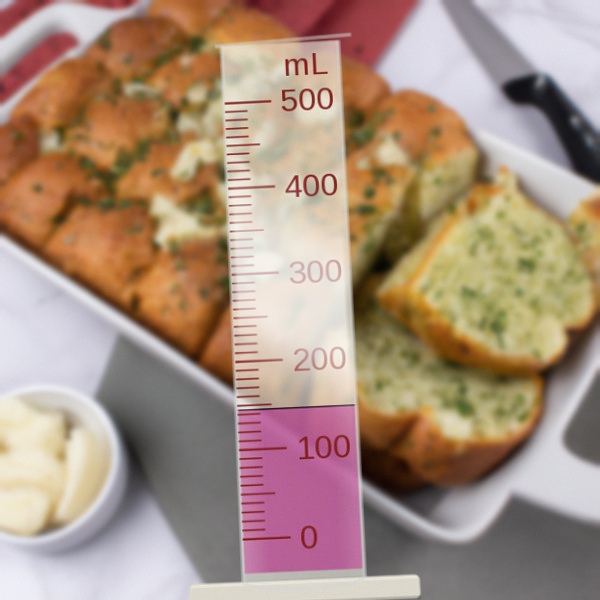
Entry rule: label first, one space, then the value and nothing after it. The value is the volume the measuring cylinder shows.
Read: 145 mL
